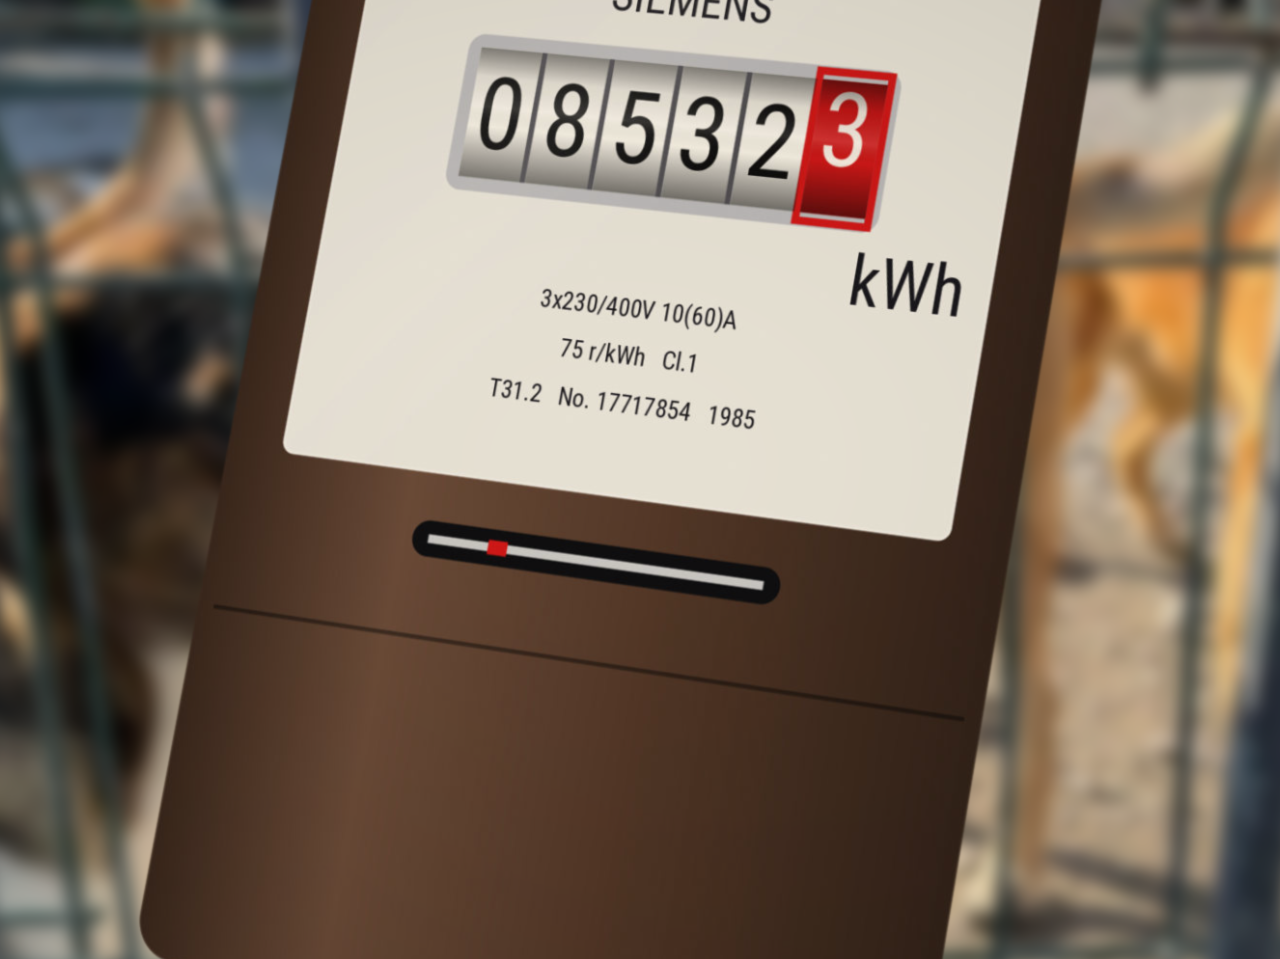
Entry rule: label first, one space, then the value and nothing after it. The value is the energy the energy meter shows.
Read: 8532.3 kWh
